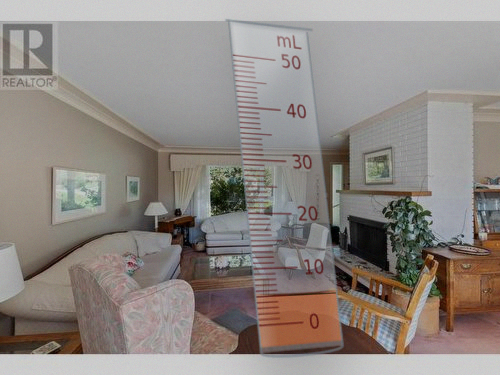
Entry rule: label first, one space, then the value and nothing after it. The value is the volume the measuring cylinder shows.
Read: 5 mL
